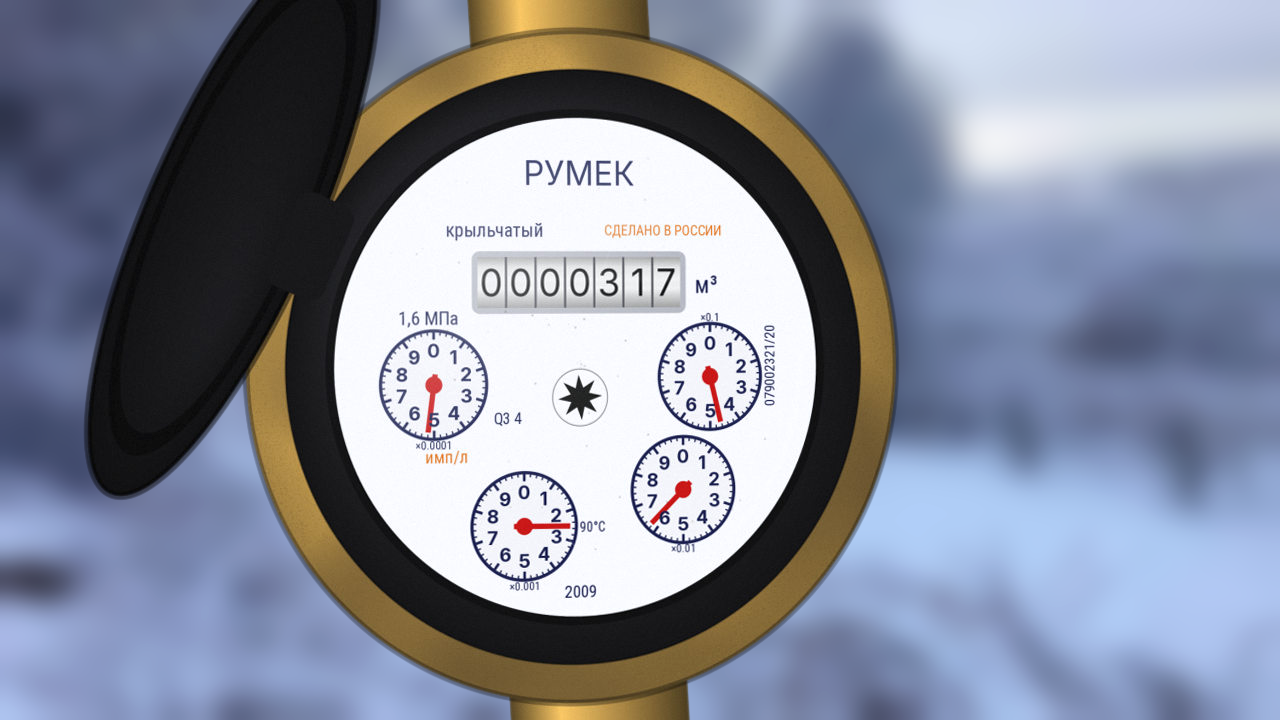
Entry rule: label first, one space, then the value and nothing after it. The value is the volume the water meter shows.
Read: 317.4625 m³
